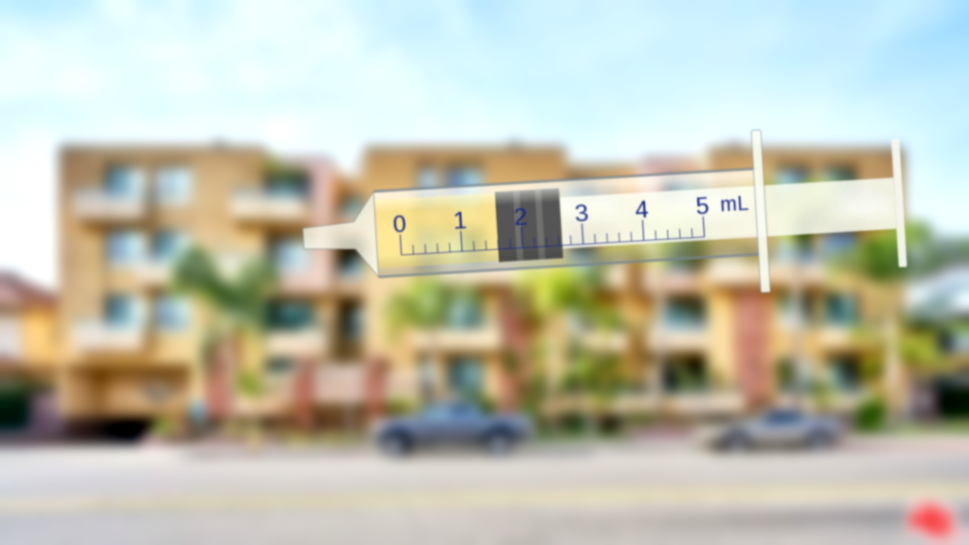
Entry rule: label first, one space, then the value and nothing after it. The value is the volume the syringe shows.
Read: 1.6 mL
